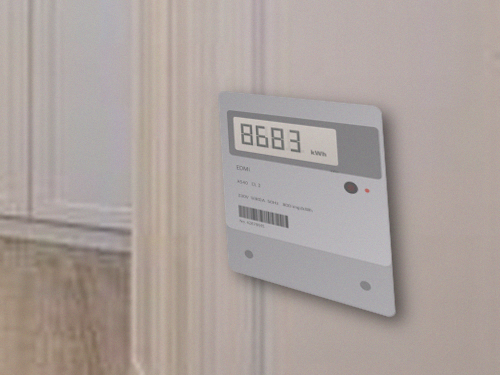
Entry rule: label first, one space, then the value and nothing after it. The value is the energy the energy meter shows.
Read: 8683 kWh
